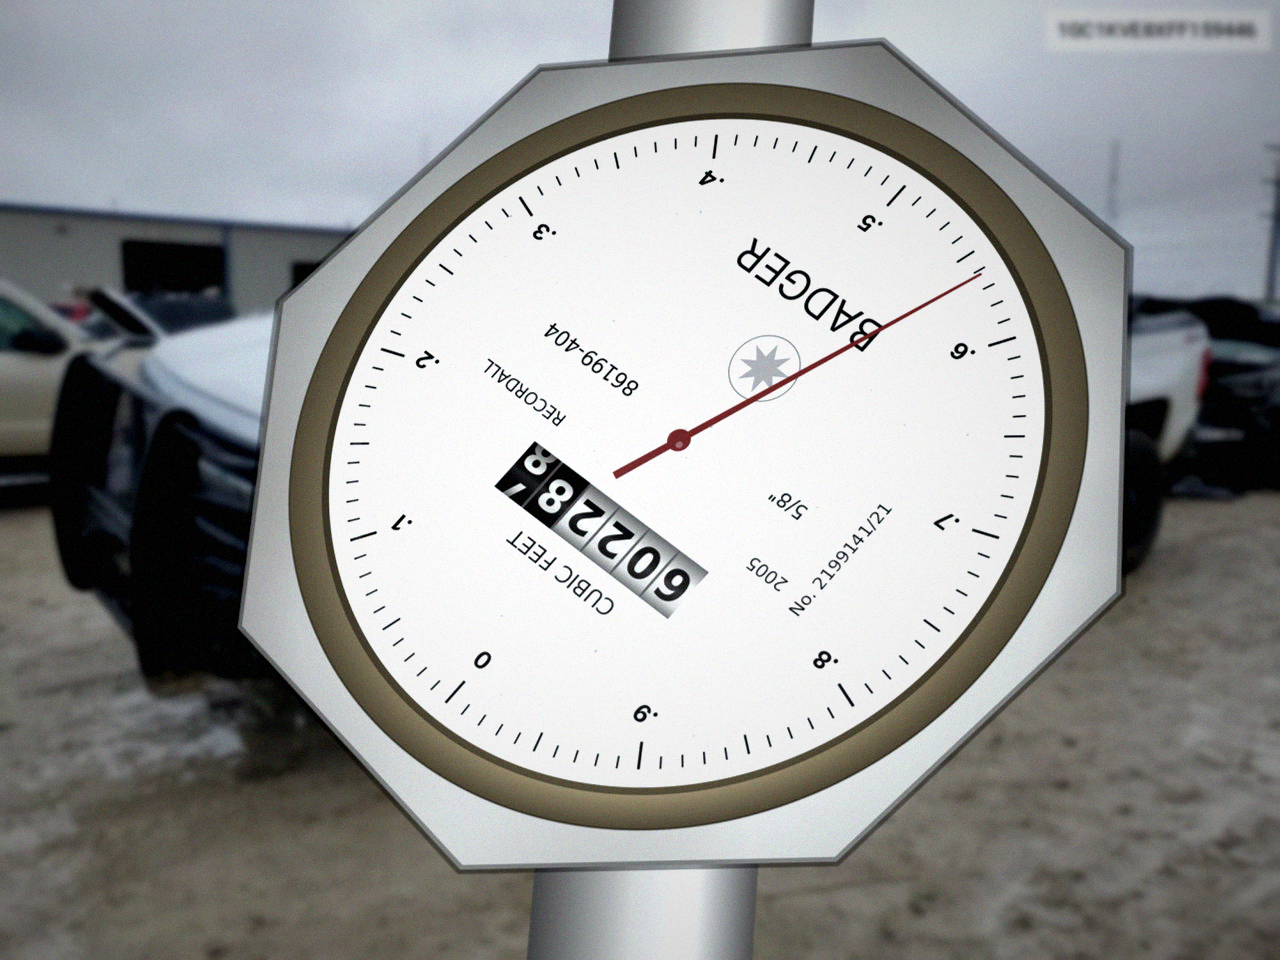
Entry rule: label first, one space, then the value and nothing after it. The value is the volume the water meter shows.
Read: 602287.56 ft³
